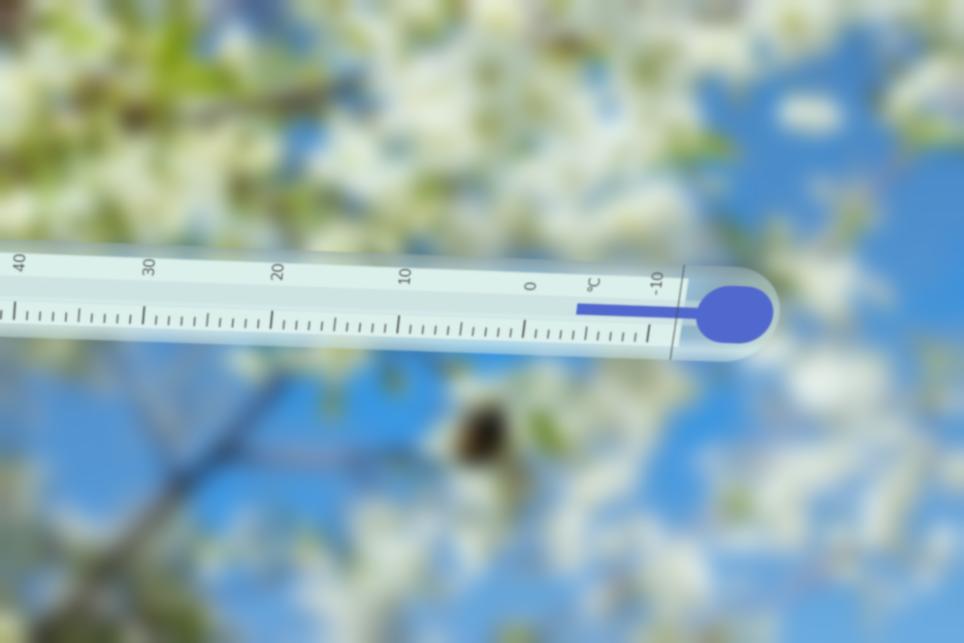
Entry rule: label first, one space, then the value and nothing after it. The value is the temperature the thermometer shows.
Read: -4 °C
